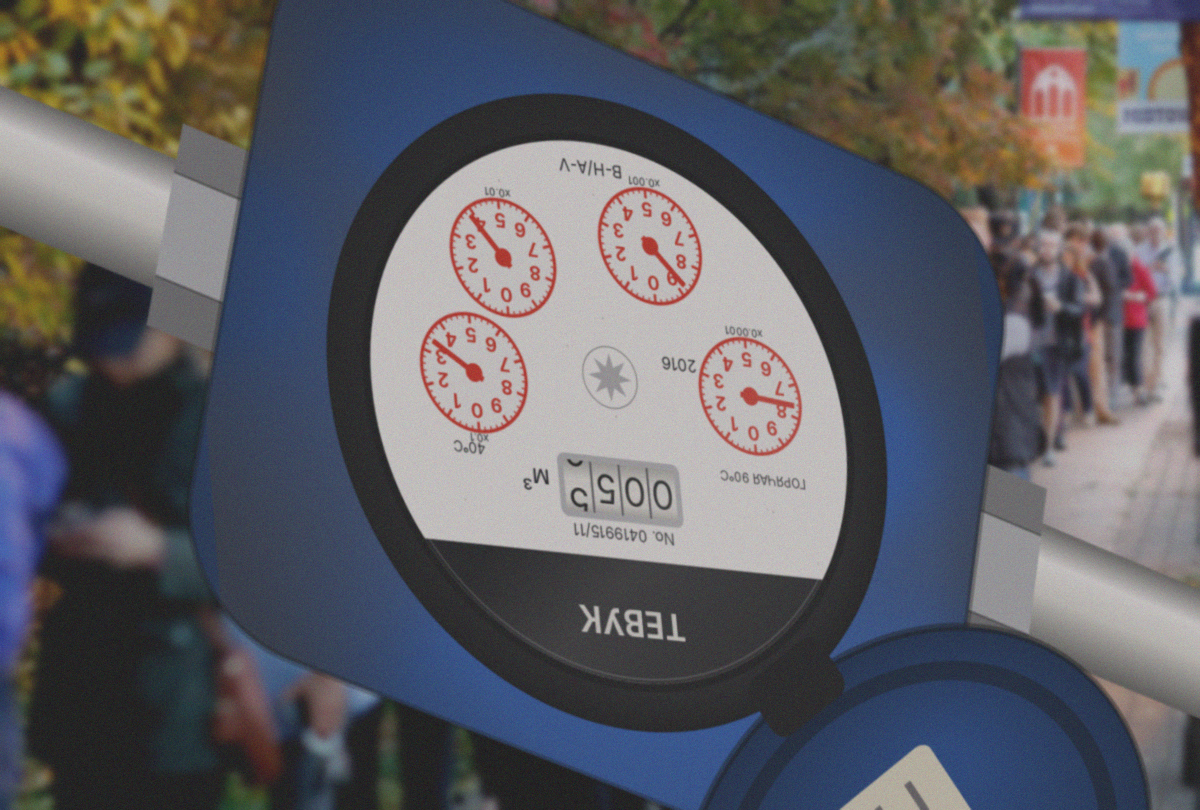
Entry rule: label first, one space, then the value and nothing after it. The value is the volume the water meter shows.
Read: 55.3387 m³
